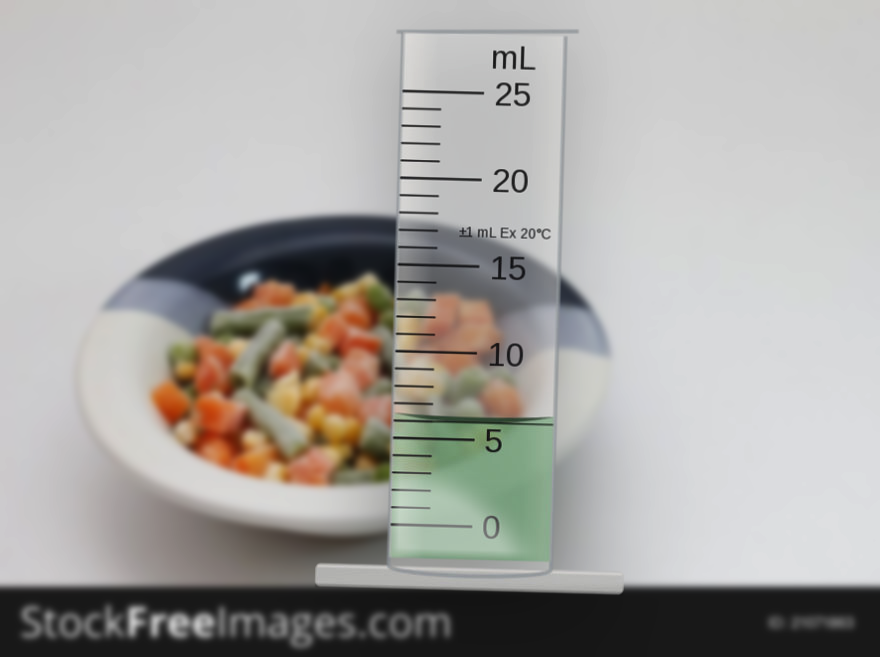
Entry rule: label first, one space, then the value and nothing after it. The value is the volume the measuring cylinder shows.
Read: 6 mL
